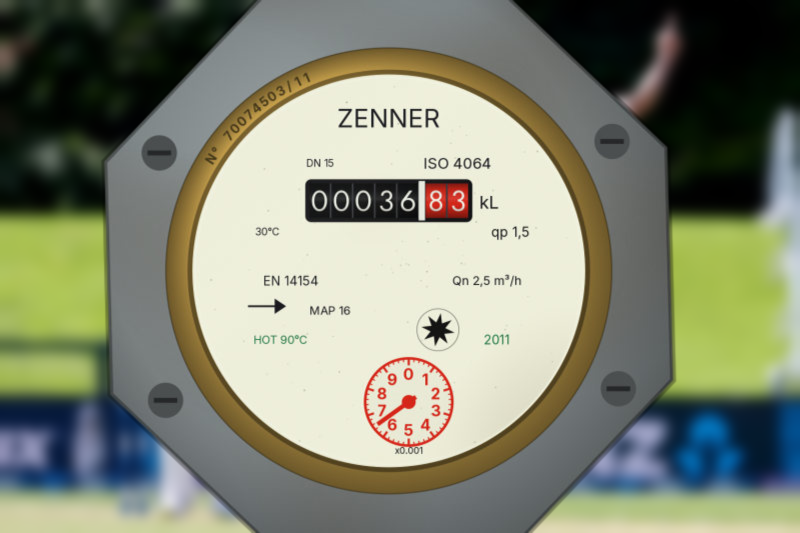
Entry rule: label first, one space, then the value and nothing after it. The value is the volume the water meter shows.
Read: 36.836 kL
